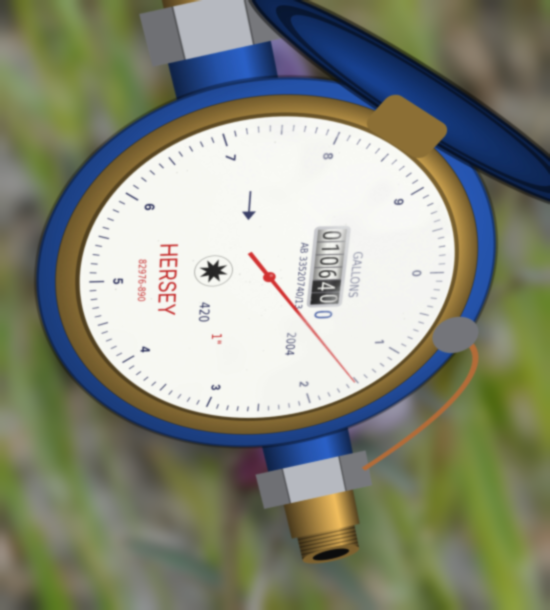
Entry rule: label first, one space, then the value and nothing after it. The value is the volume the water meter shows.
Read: 106401.5 gal
